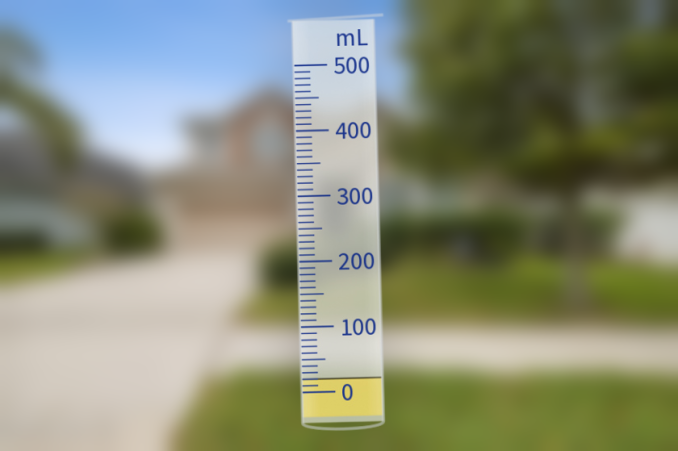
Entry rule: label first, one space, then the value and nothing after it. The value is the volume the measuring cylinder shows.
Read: 20 mL
